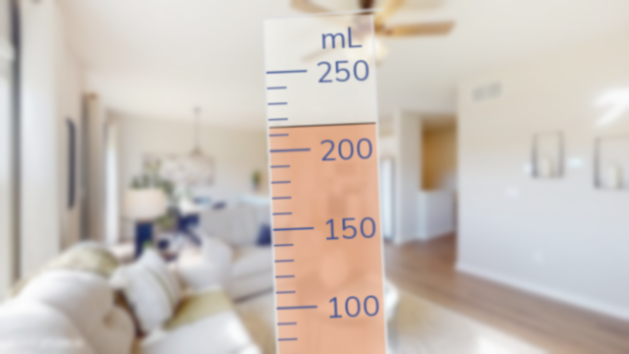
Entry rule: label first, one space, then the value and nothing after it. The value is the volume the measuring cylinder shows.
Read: 215 mL
